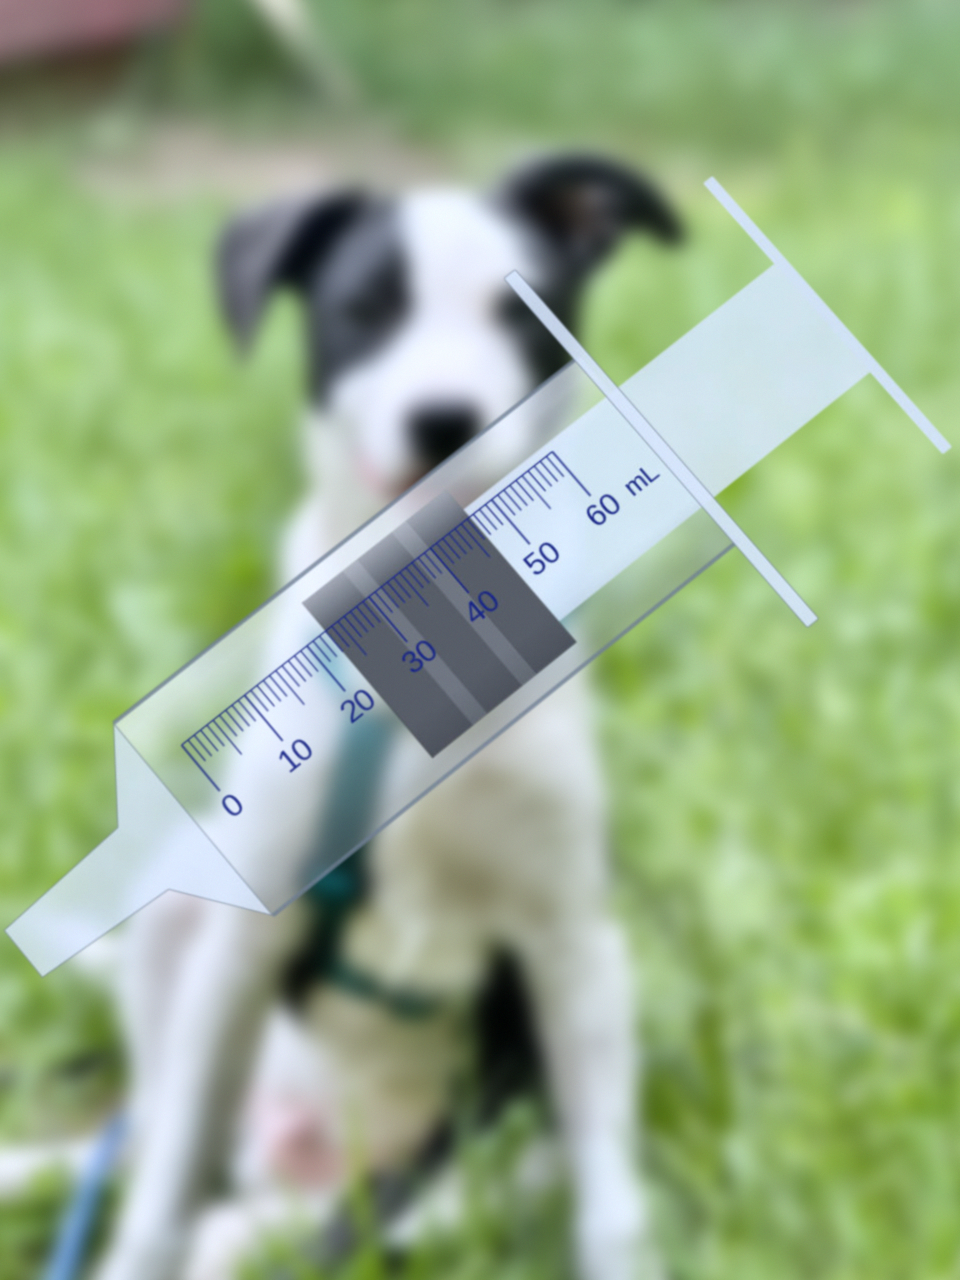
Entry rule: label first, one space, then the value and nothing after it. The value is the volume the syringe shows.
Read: 23 mL
